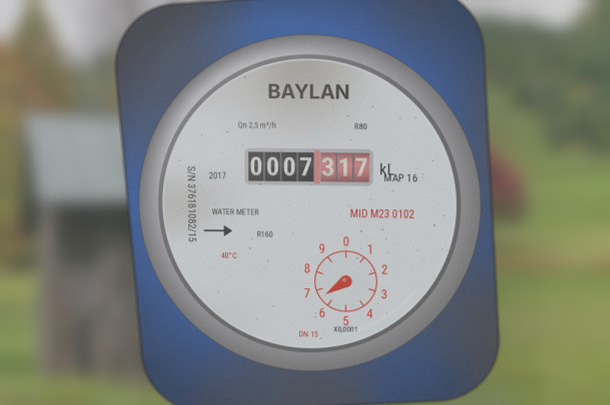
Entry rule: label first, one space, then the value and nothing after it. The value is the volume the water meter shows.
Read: 7.3176 kL
